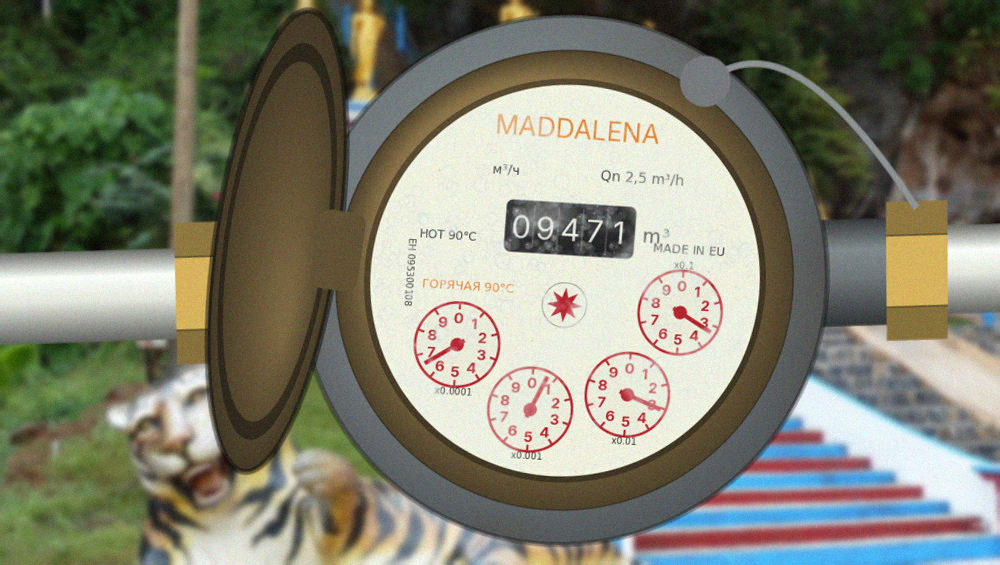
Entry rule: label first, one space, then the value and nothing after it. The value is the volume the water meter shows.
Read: 9471.3306 m³
